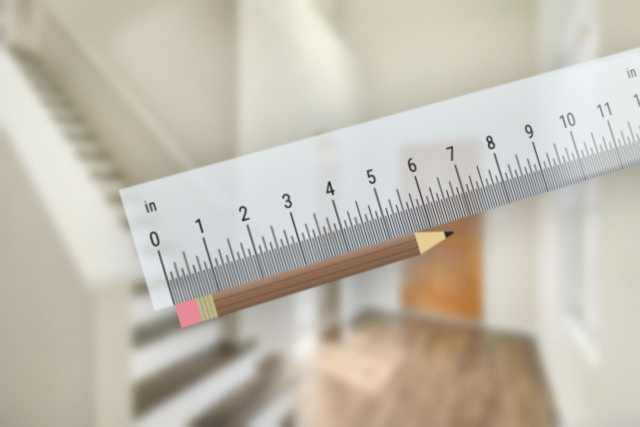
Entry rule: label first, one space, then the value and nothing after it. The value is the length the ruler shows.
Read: 6.5 in
